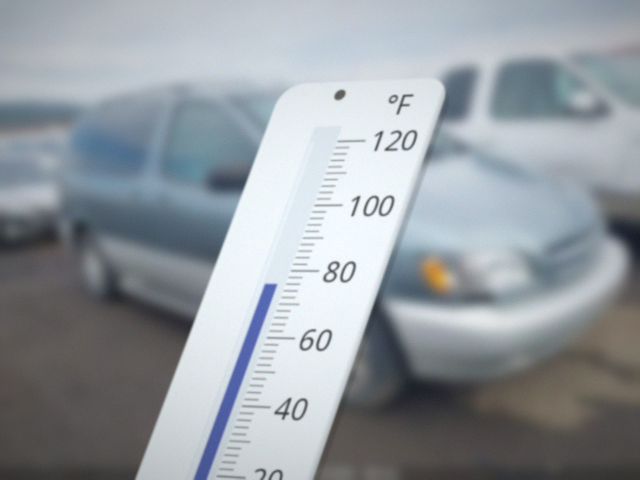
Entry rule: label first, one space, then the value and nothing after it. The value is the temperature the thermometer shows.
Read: 76 °F
